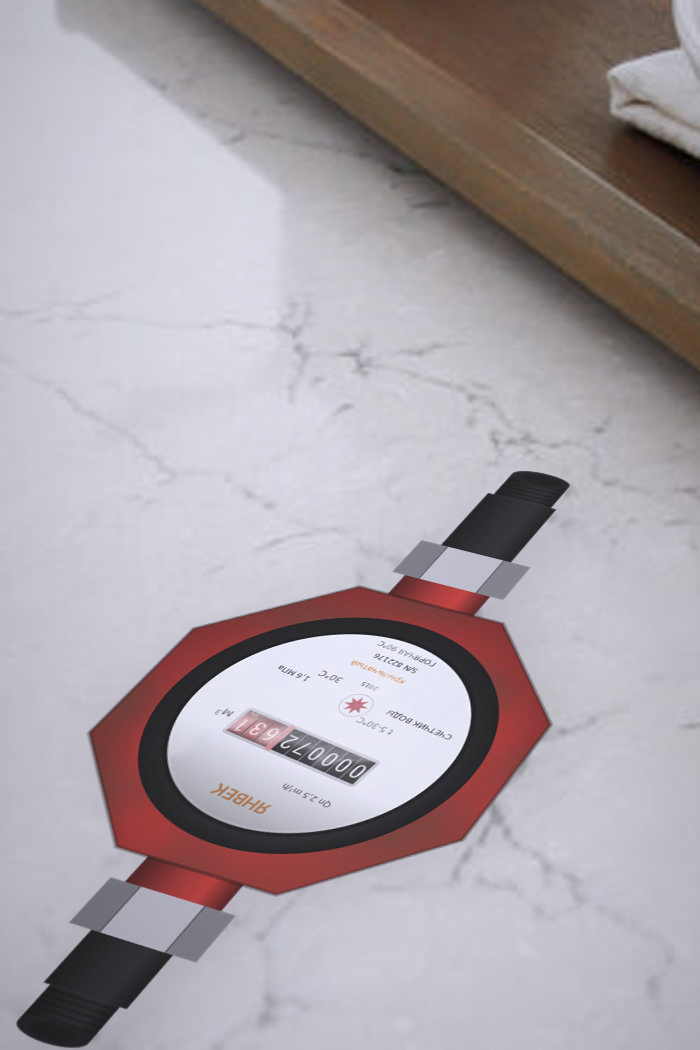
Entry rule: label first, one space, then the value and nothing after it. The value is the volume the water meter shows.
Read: 72.631 m³
